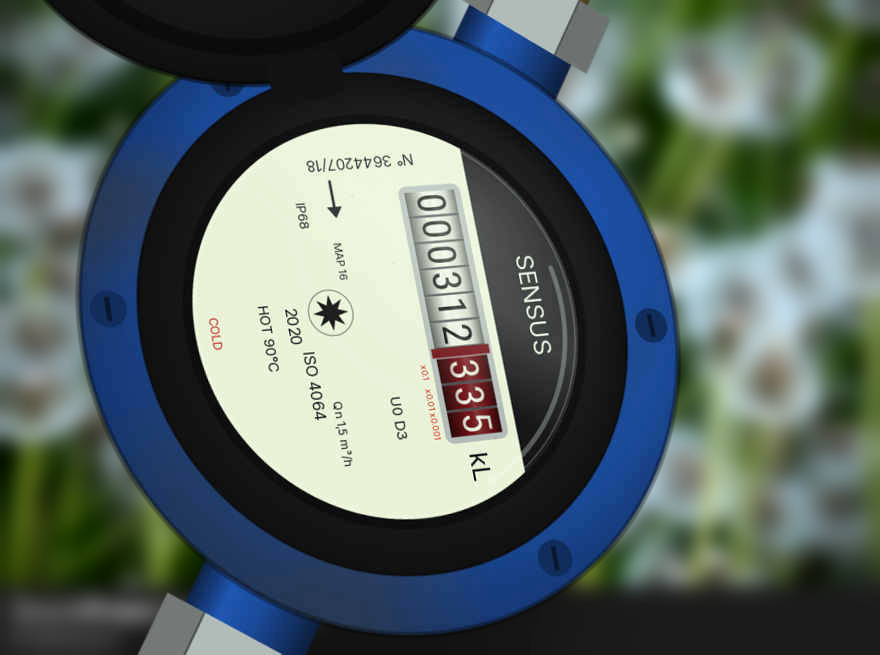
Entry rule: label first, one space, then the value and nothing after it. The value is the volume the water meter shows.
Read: 312.335 kL
